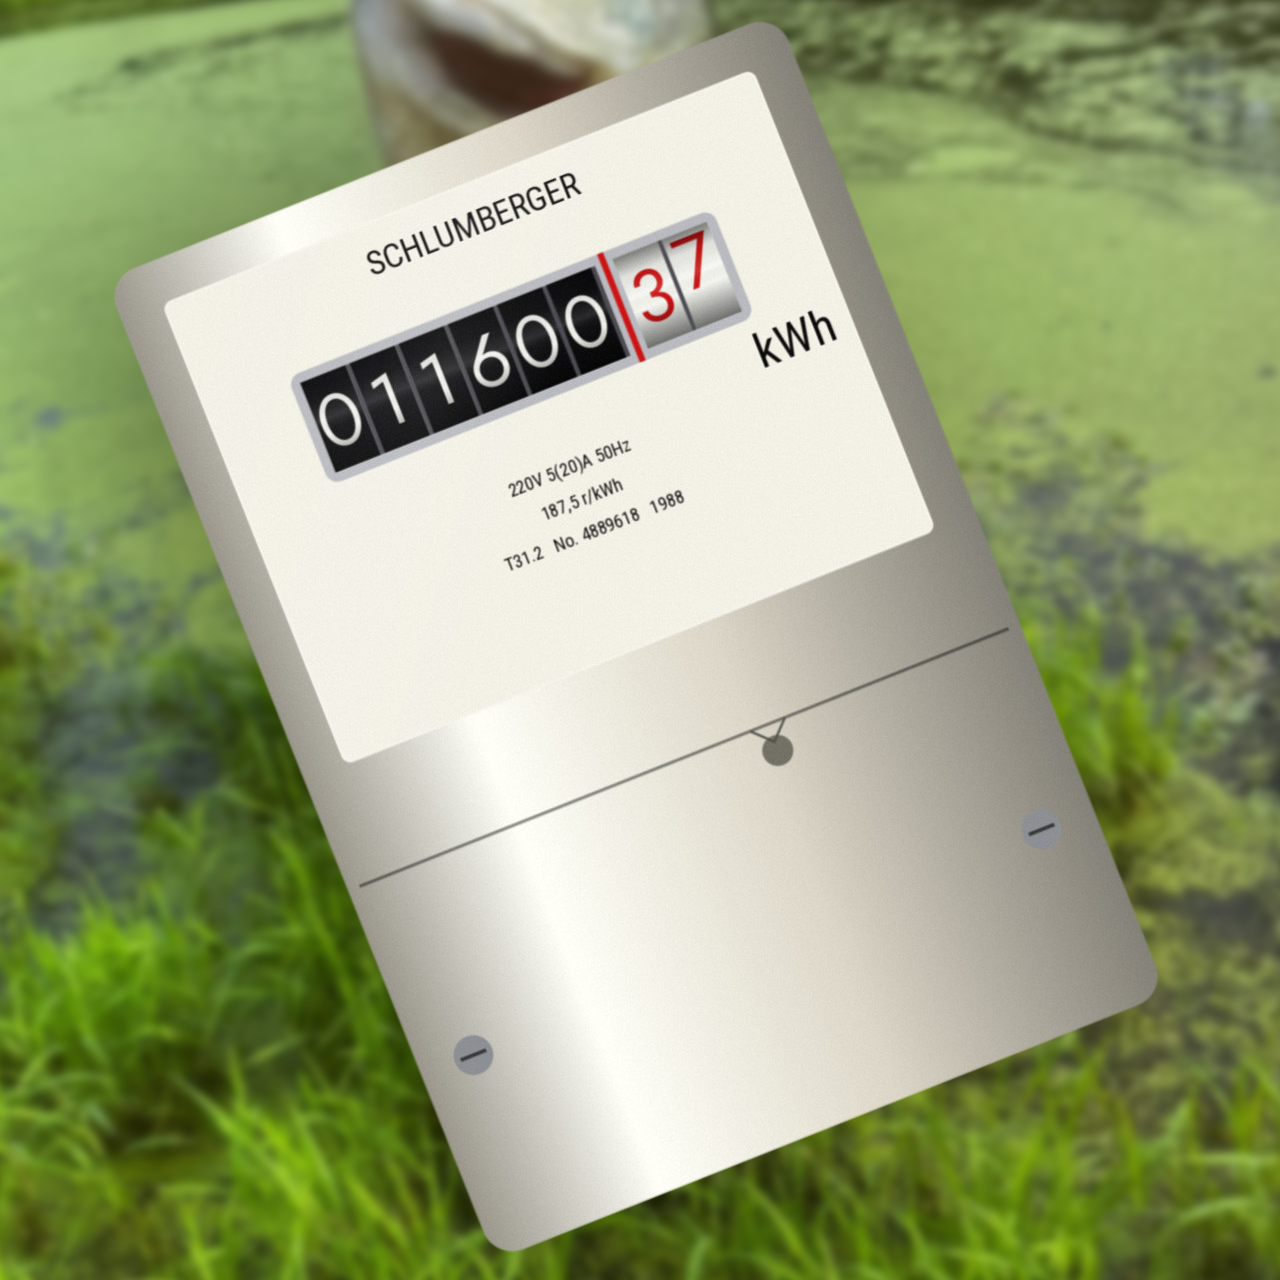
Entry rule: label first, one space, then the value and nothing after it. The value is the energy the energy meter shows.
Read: 11600.37 kWh
